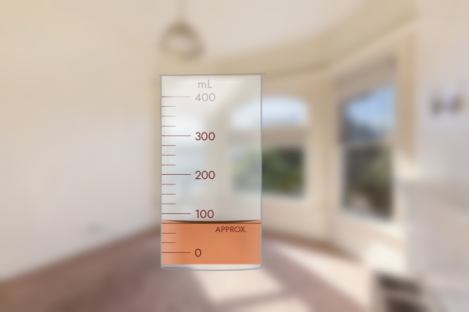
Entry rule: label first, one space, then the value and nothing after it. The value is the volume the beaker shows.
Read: 75 mL
